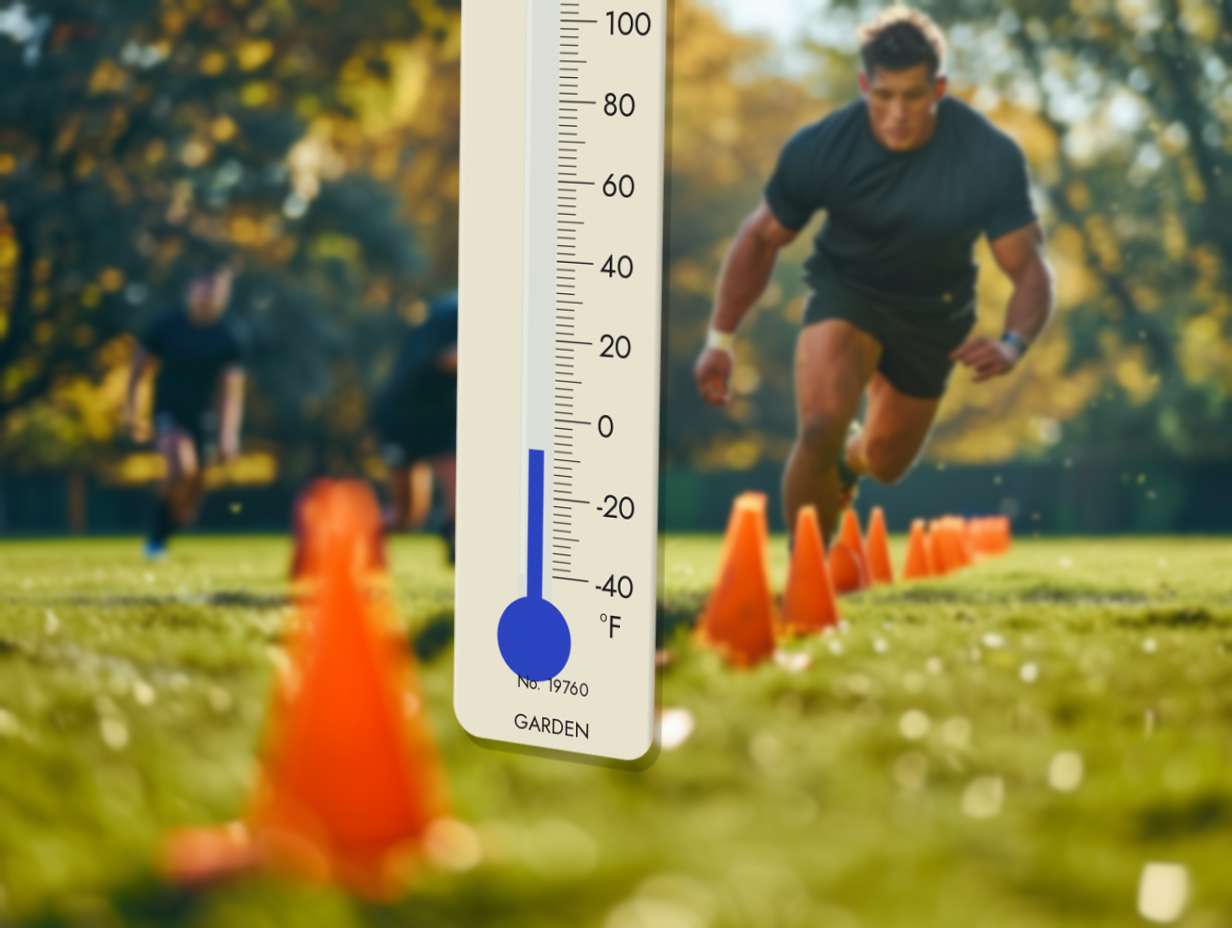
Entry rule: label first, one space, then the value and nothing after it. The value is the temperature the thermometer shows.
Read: -8 °F
